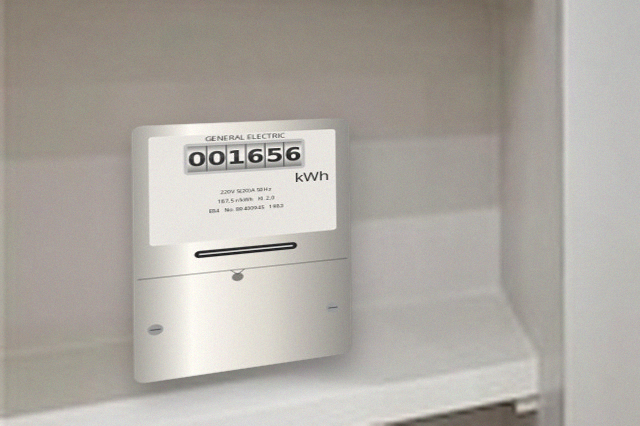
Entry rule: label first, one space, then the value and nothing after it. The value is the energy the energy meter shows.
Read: 1656 kWh
